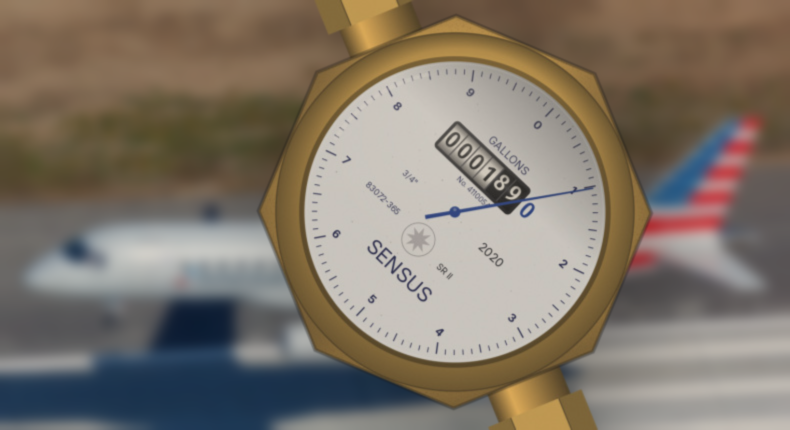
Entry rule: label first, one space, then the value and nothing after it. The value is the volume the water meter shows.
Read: 1891.0 gal
